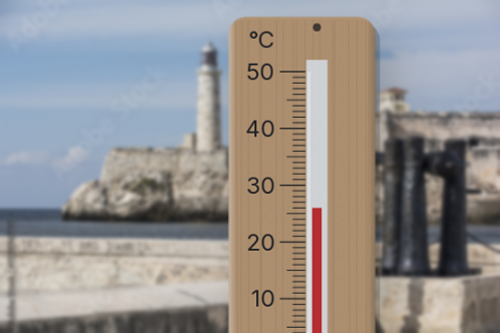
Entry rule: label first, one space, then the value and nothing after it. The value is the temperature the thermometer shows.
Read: 26 °C
